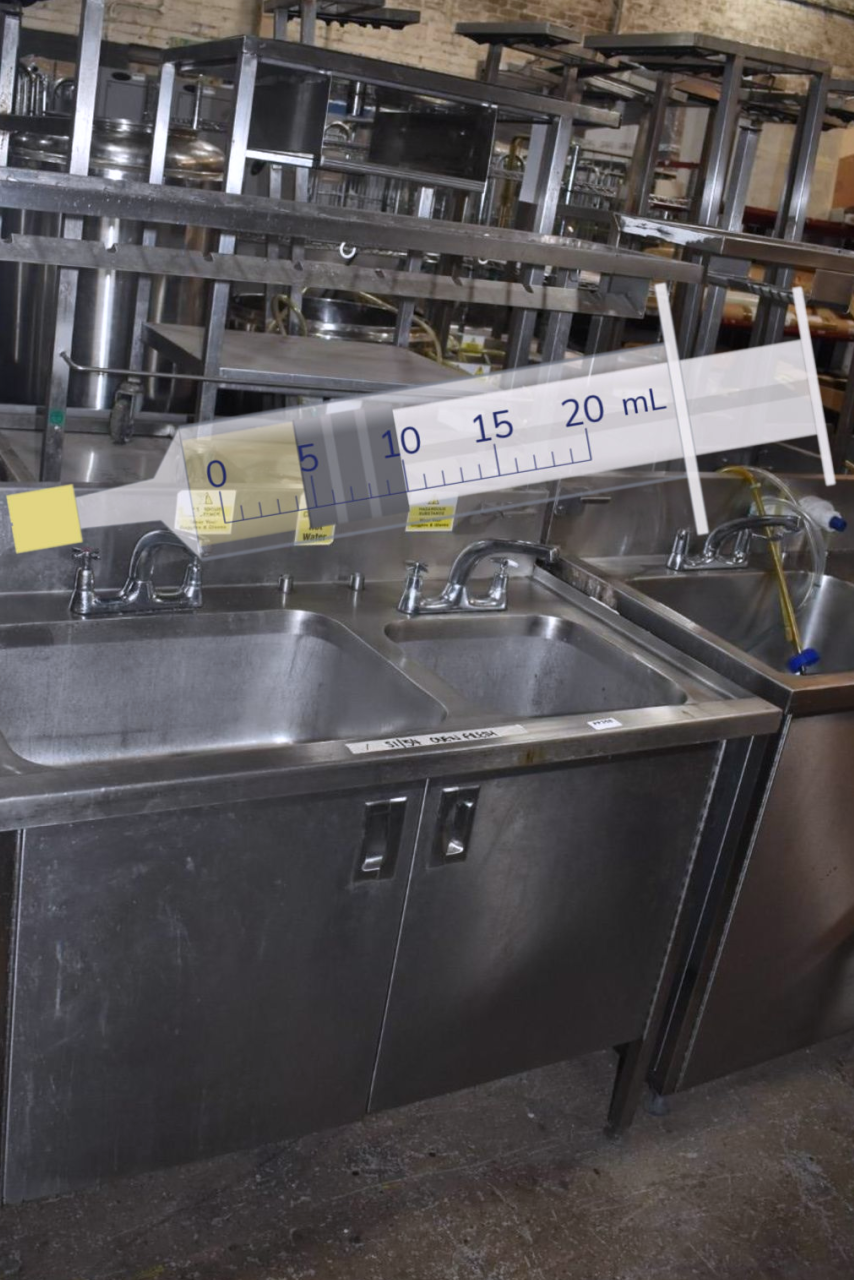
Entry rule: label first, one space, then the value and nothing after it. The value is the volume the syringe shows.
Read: 4.5 mL
